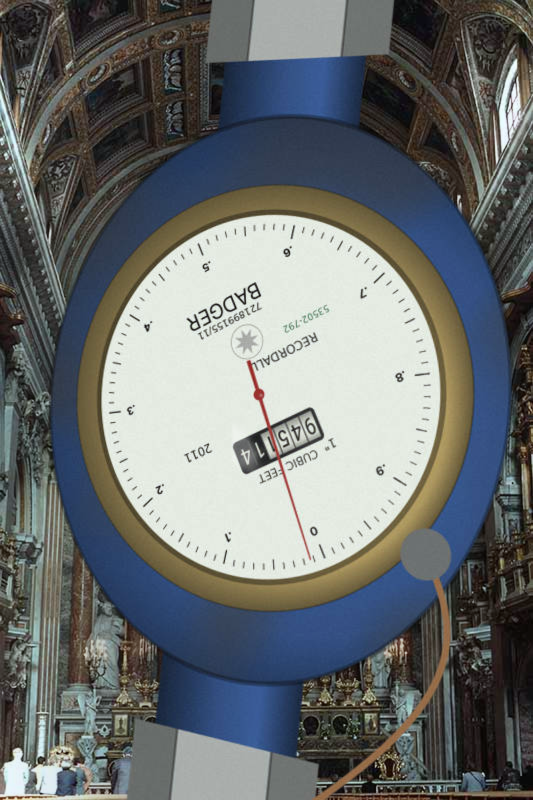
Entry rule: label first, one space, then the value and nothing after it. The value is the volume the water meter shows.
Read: 945114.01 ft³
